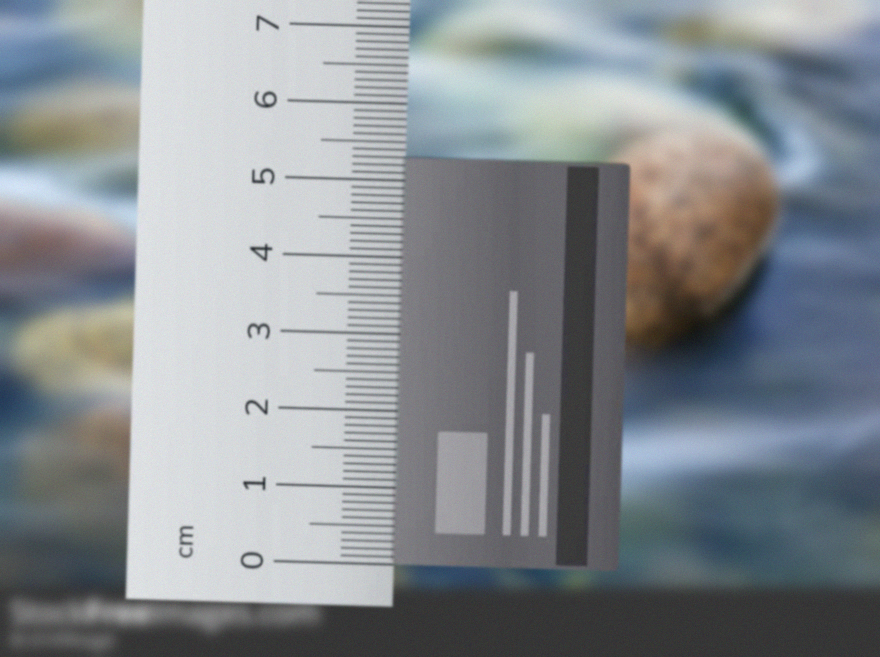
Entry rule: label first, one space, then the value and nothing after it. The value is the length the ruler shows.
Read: 5.3 cm
